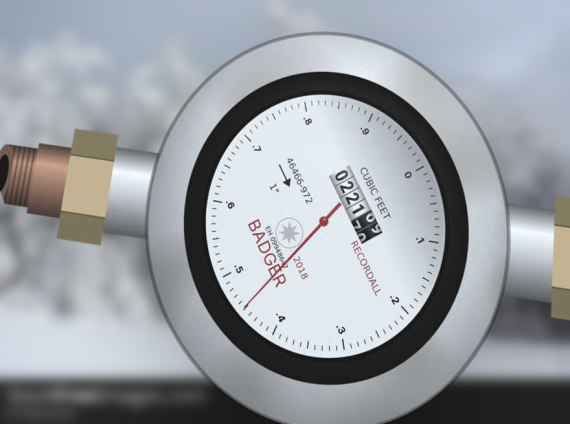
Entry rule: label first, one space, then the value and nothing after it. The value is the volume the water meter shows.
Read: 22169.45 ft³
